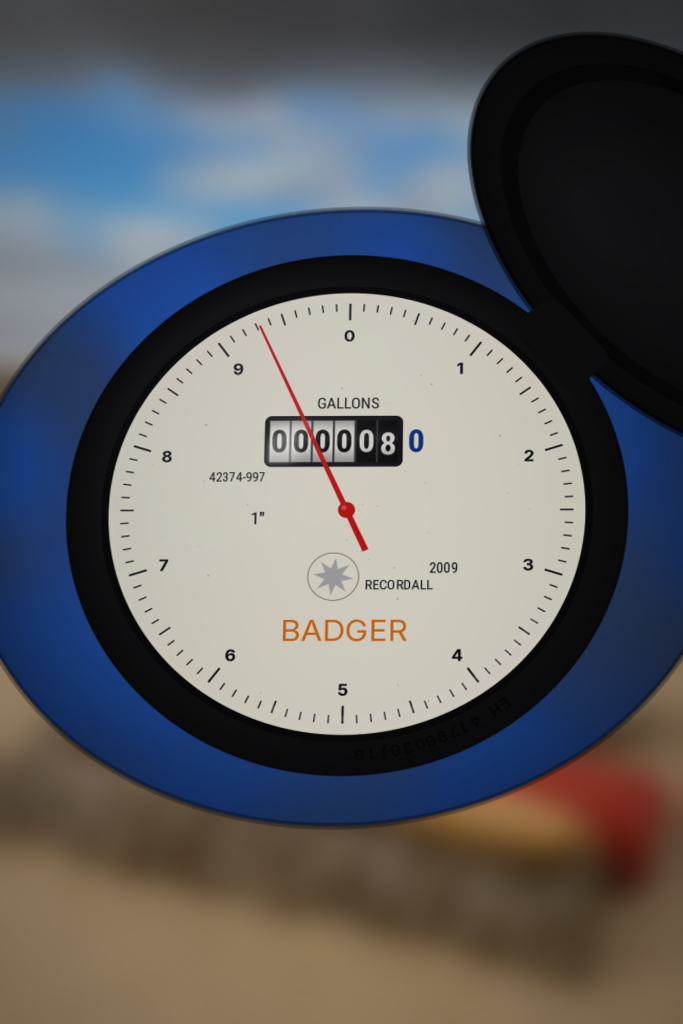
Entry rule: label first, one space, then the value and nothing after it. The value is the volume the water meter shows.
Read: 79.3 gal
